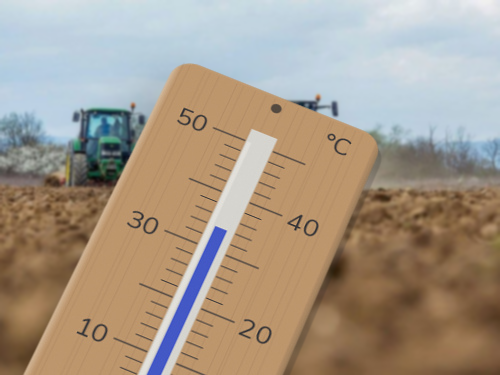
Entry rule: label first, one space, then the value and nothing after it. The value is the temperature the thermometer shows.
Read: 34 °C
